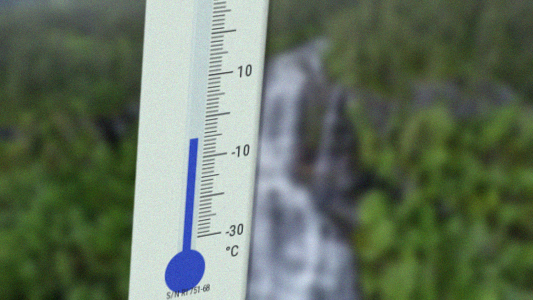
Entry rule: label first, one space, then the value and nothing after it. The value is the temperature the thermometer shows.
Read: -5 °C
